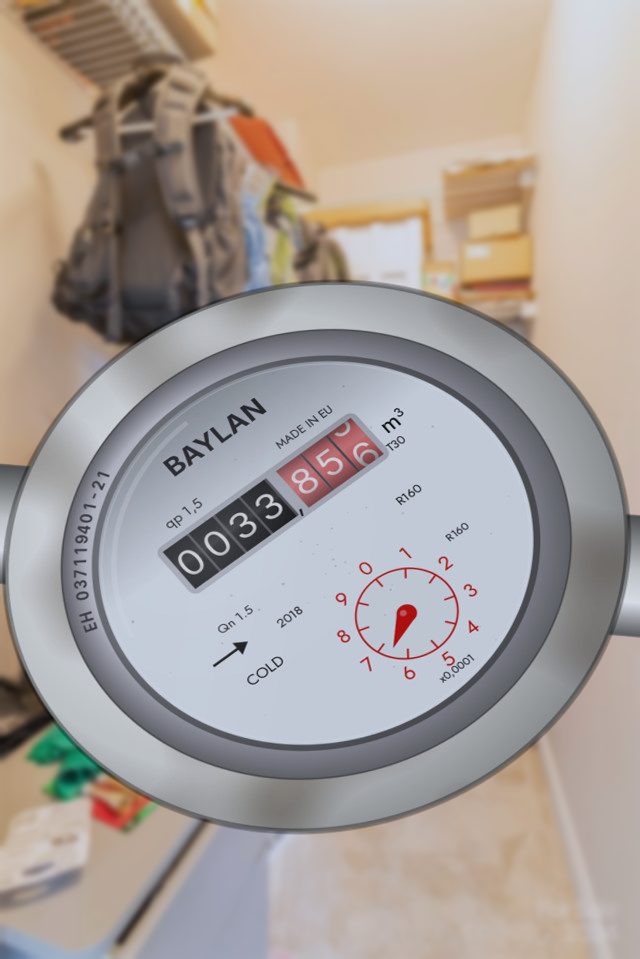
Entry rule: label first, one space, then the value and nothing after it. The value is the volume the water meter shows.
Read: 33.8556 m³
